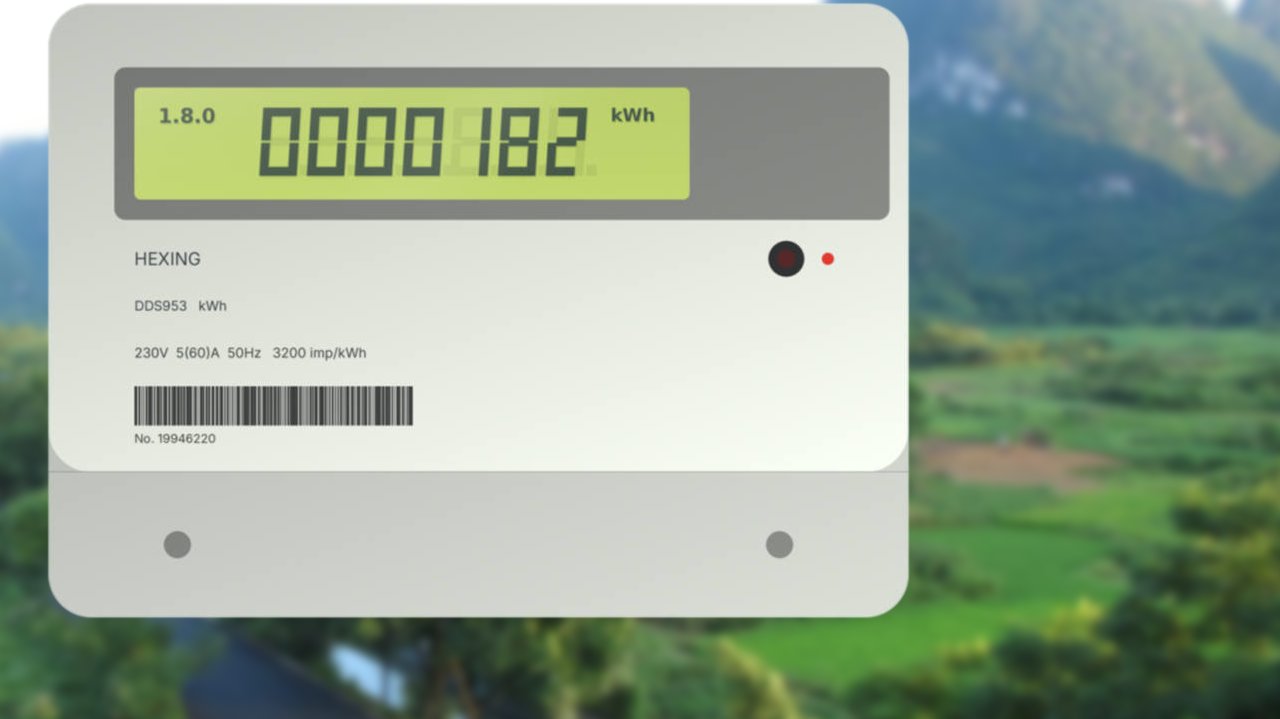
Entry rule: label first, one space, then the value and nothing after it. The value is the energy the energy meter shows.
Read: 182 kWh
